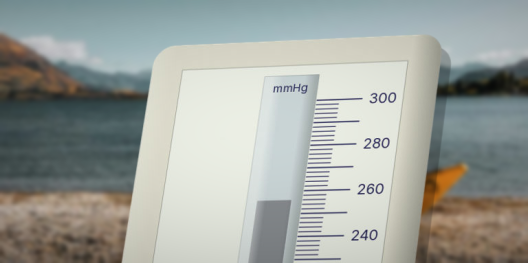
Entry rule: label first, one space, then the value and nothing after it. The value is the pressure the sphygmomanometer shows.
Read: 256 mmHg
